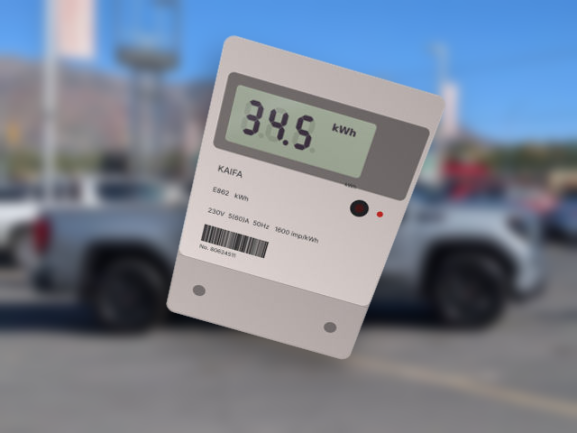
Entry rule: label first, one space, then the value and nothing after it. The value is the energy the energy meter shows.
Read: 34.5 kWh
